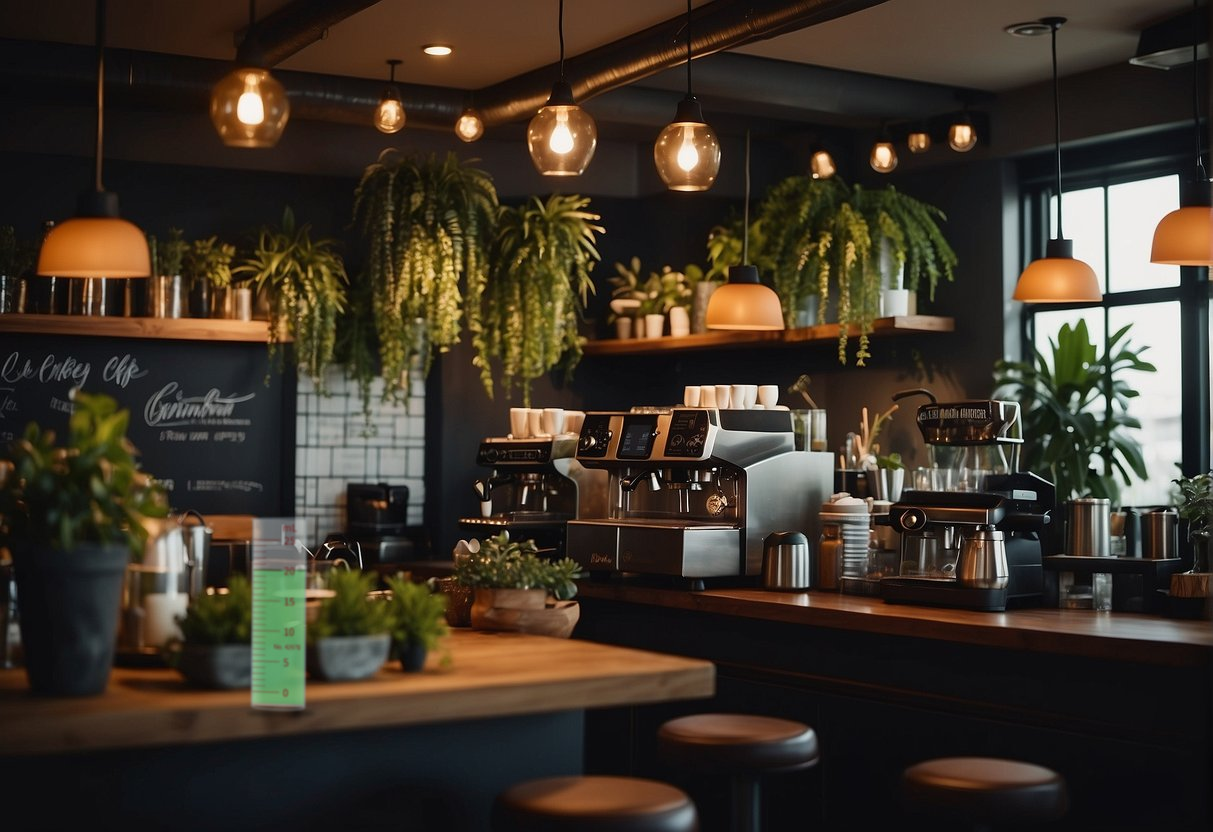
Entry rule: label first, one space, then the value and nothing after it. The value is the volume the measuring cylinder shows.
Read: 20 mL
